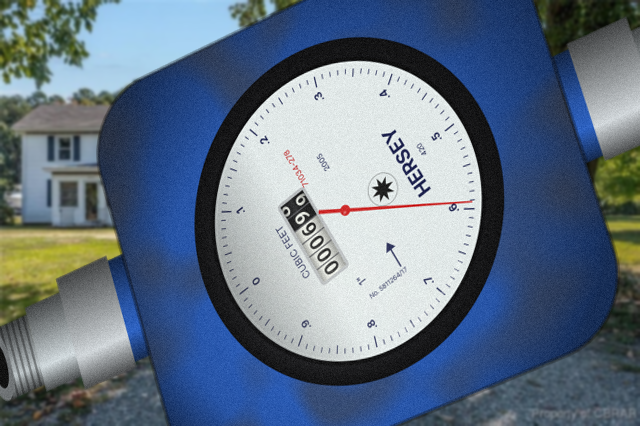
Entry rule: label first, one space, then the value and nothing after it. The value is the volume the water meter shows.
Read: 698.59 ft³
